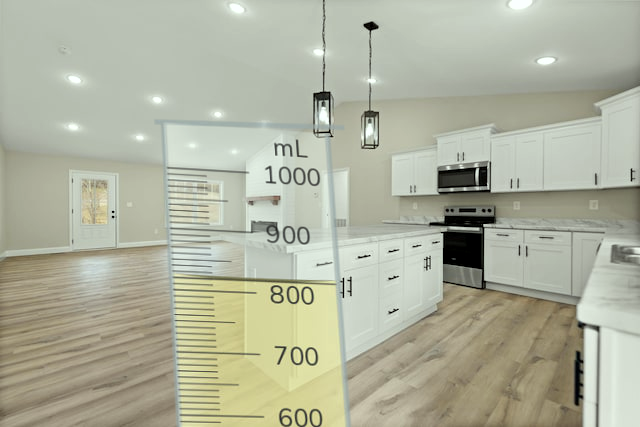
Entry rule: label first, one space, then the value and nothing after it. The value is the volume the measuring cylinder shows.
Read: 820 mL
